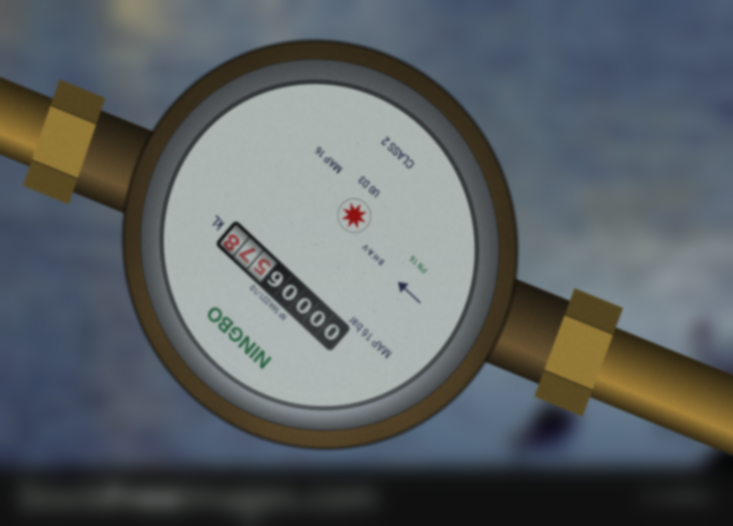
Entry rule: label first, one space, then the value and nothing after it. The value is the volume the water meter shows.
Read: 6.578 kL
